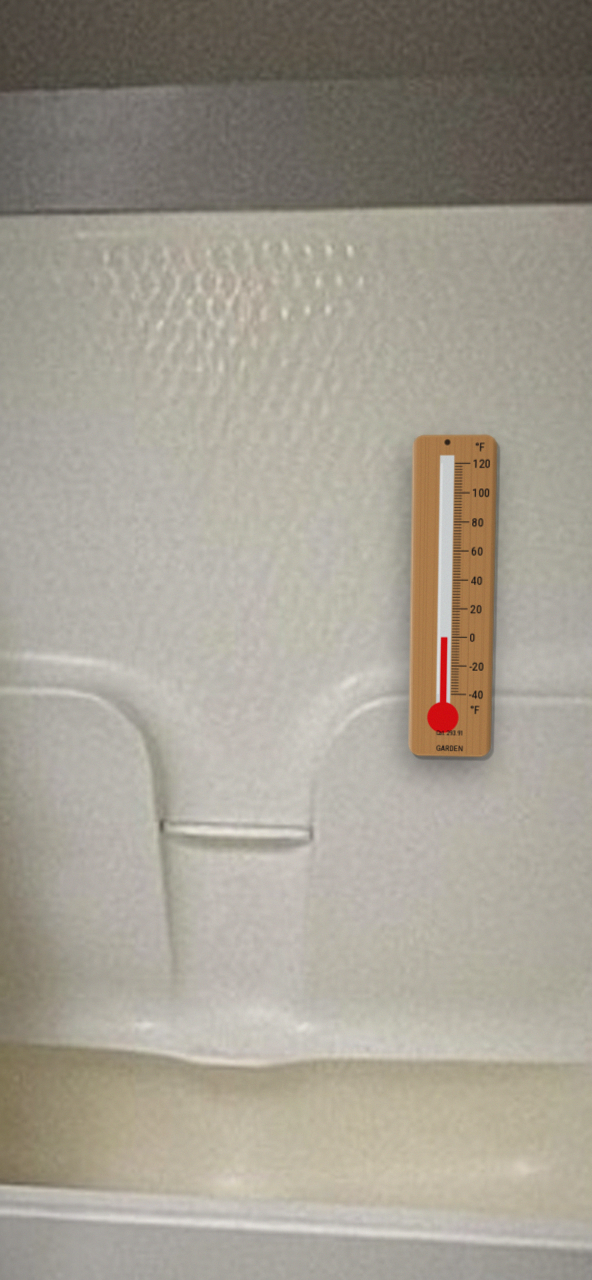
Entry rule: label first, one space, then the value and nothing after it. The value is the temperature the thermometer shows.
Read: 0 °F
